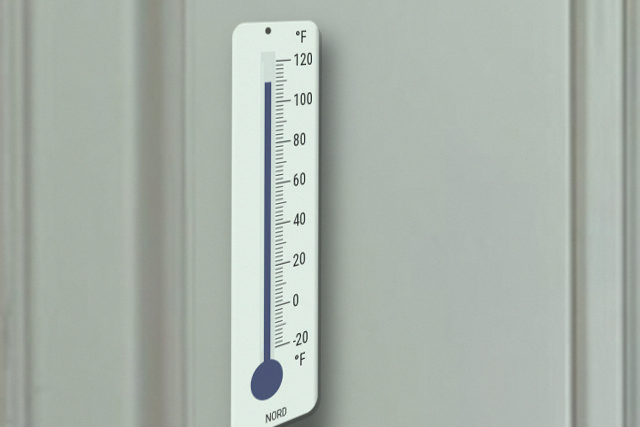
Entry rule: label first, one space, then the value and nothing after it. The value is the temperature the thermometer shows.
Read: 110 °F
